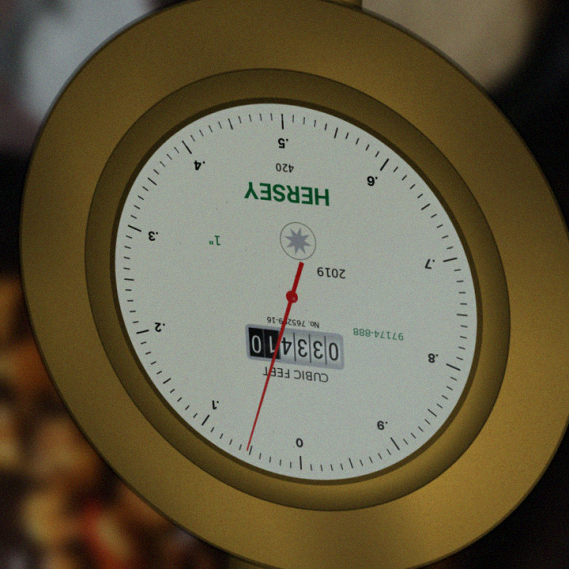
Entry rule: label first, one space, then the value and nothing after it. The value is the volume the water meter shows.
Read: 33410.05 ft³
